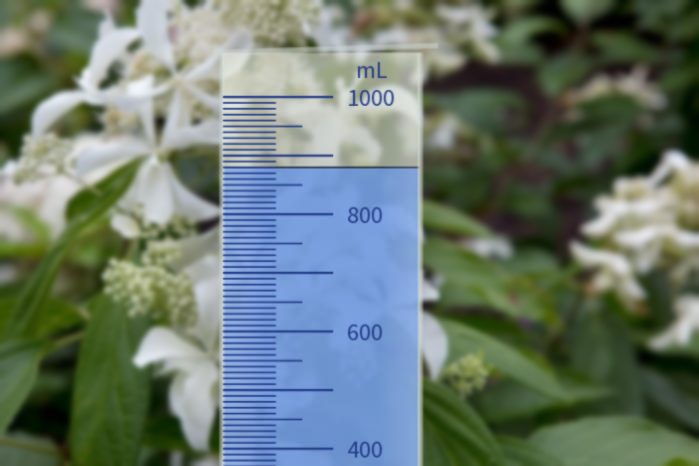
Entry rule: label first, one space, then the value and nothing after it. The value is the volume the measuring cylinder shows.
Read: 880 mL
